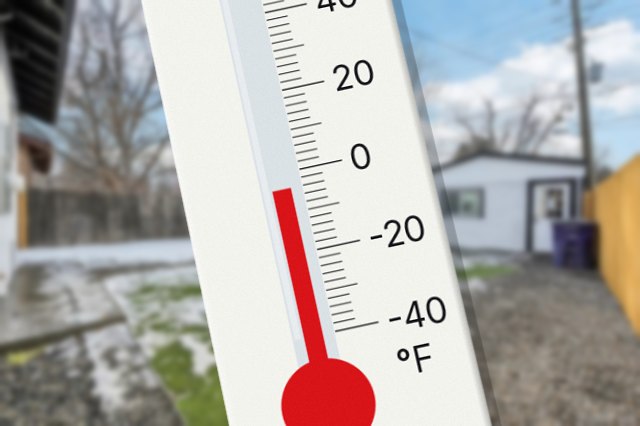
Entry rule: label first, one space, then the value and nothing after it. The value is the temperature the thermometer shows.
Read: -4 °F
